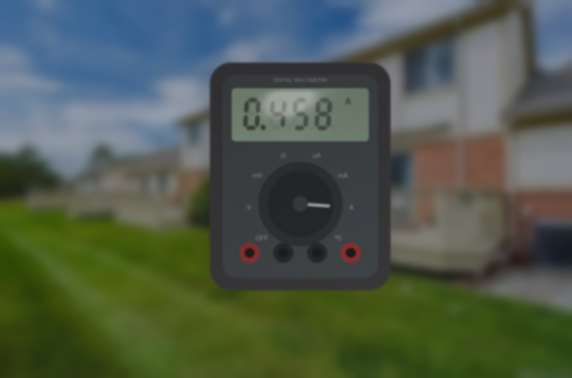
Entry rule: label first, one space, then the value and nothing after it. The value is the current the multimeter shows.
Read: 0.458 A
